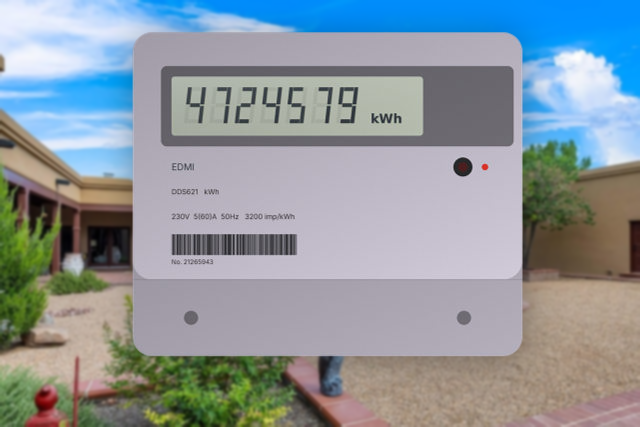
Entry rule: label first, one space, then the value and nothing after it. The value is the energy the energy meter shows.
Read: 4724579 kWh
